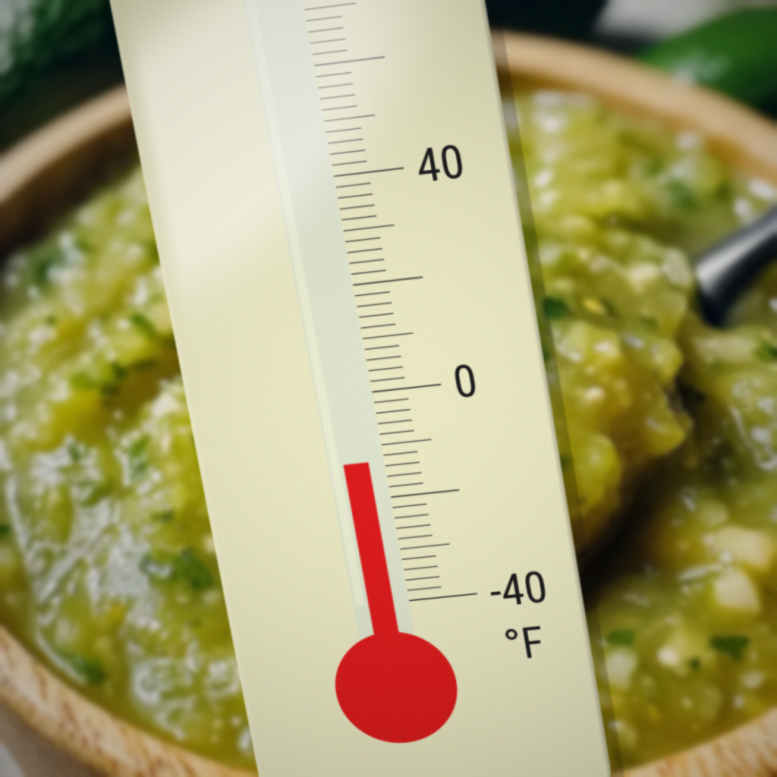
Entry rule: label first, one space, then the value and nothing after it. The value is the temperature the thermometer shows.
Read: -13 °F
